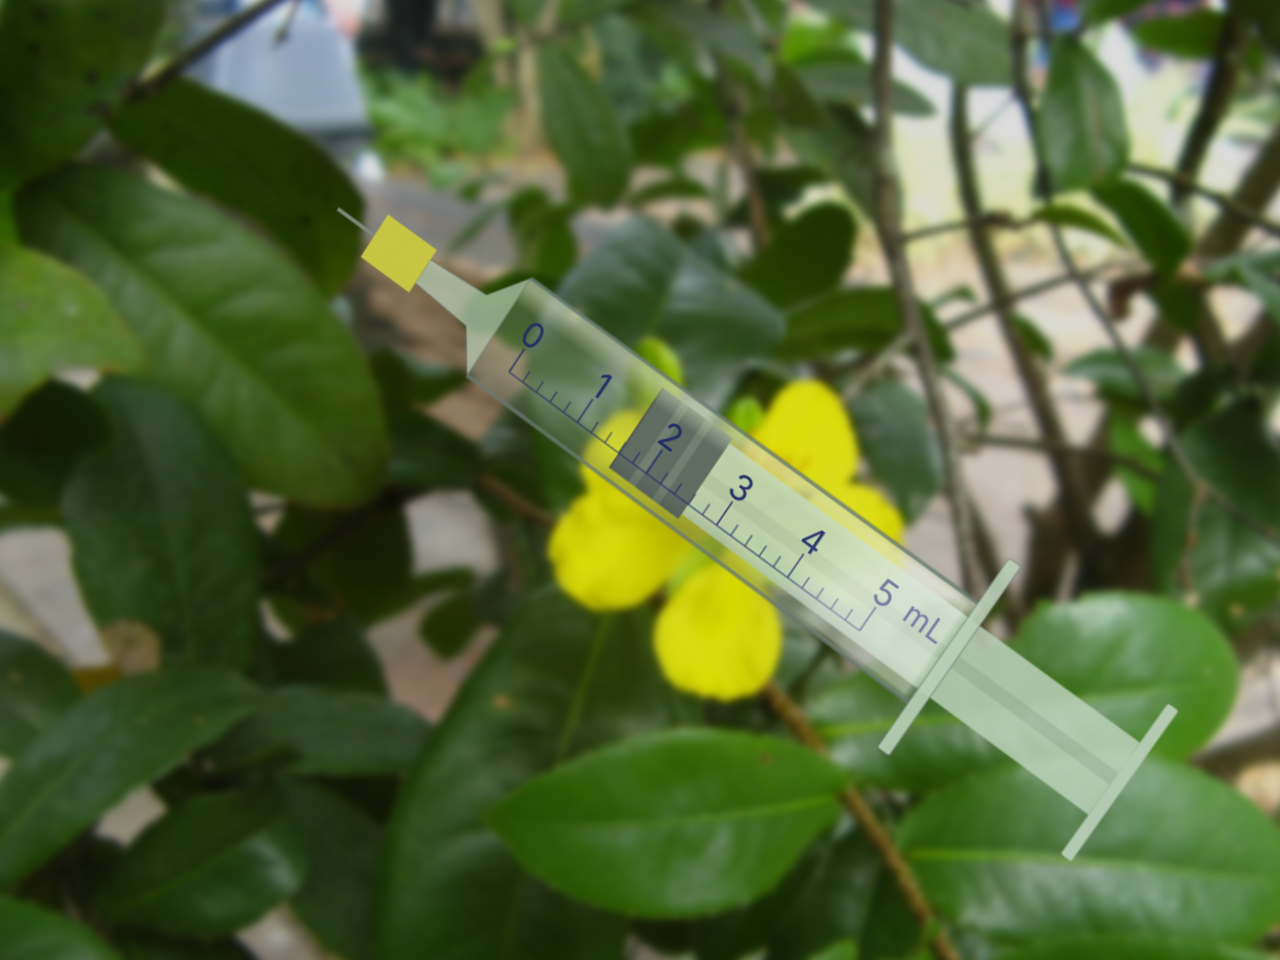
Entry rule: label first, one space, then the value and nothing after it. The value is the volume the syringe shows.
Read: 1.6 mL
